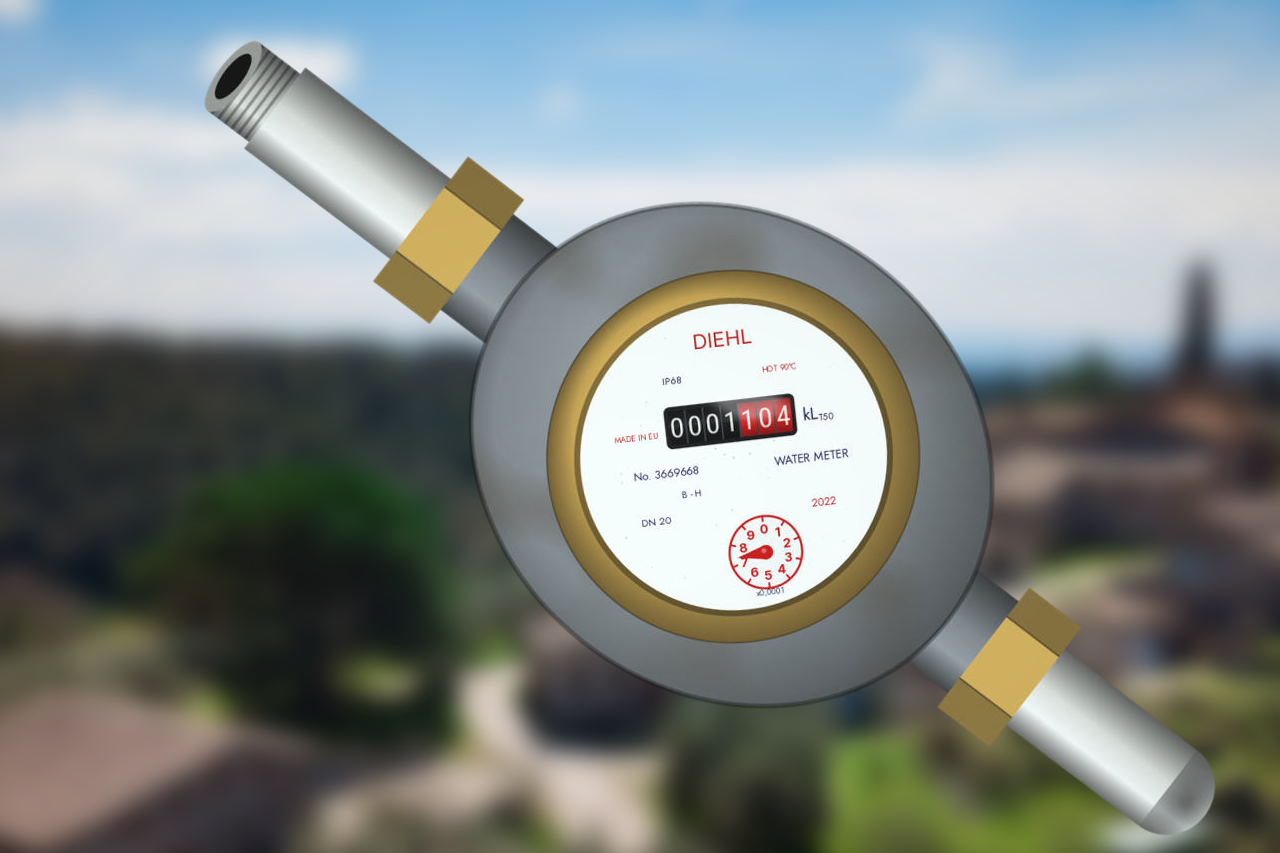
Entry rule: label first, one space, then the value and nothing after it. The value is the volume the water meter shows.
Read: 1.1047 kL
